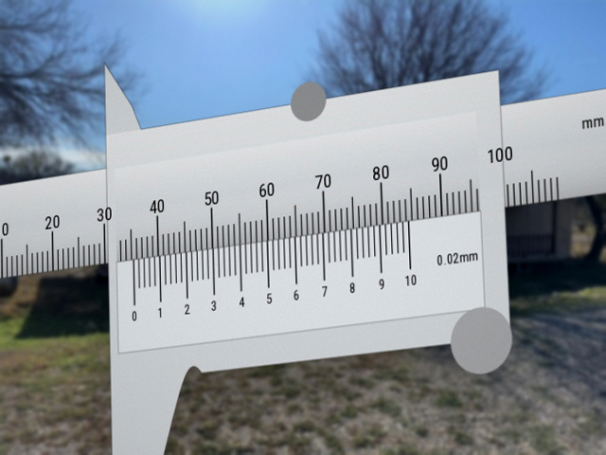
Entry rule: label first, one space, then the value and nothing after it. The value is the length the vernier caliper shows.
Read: 35.4 mm
